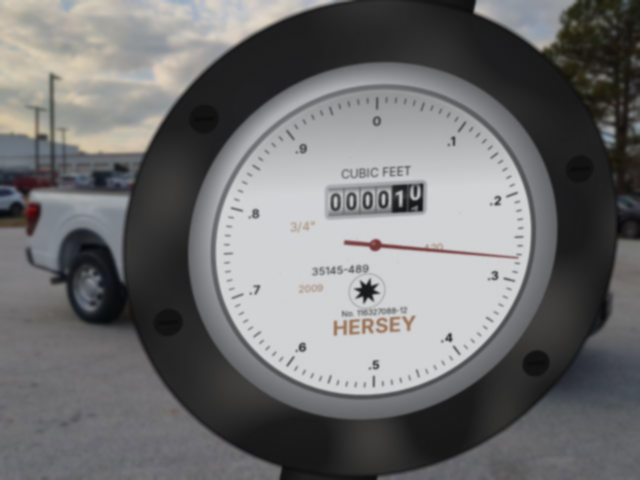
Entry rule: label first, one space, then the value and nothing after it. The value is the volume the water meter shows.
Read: 10.27 ft³
